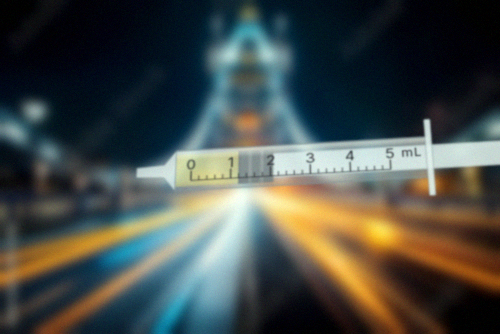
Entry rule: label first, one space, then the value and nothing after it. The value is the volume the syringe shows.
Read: 1.2 mL
